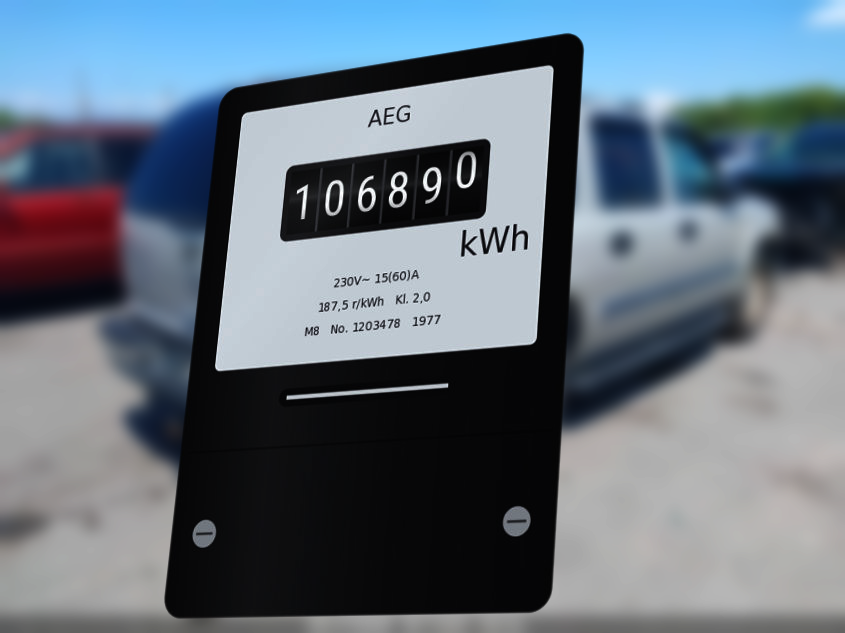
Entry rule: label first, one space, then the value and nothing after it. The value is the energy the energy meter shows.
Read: 106890 kWh
